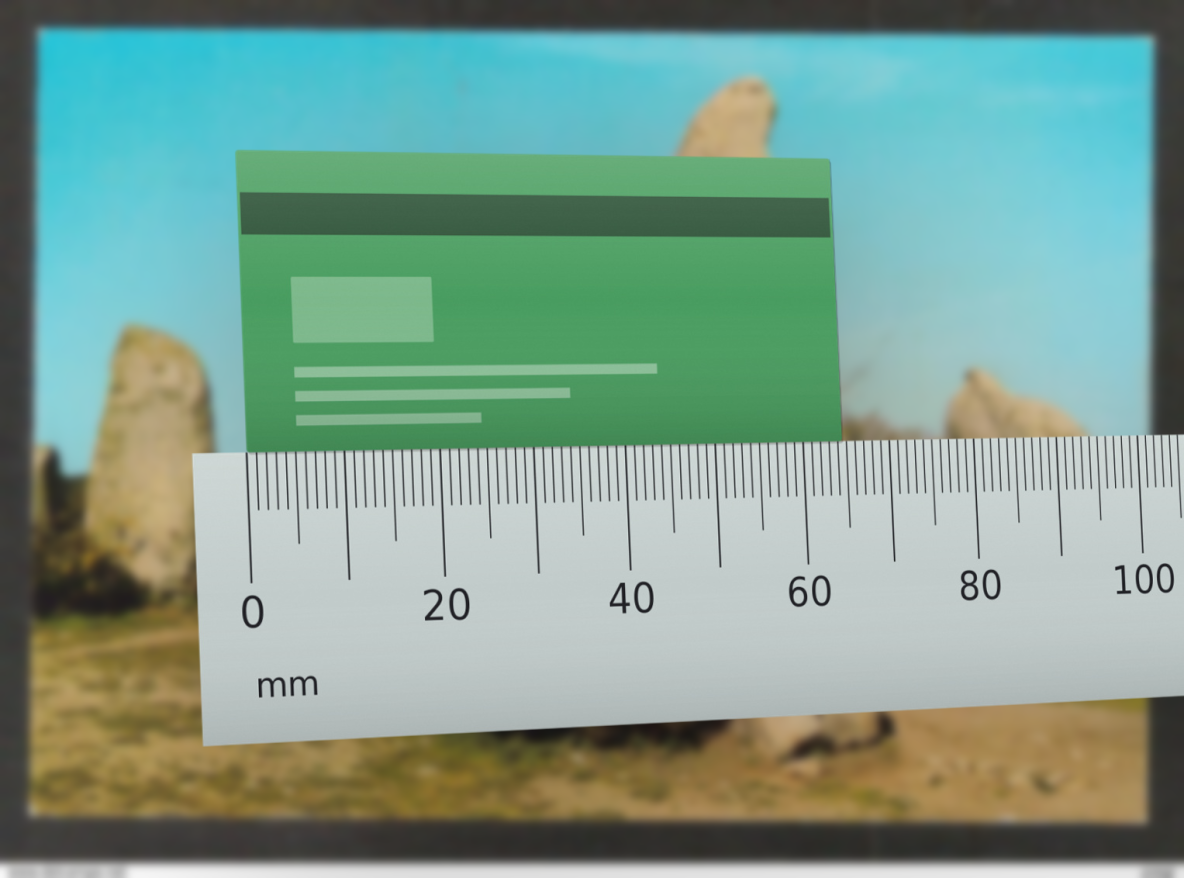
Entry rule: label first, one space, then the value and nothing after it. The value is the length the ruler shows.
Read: 64.5 mm
